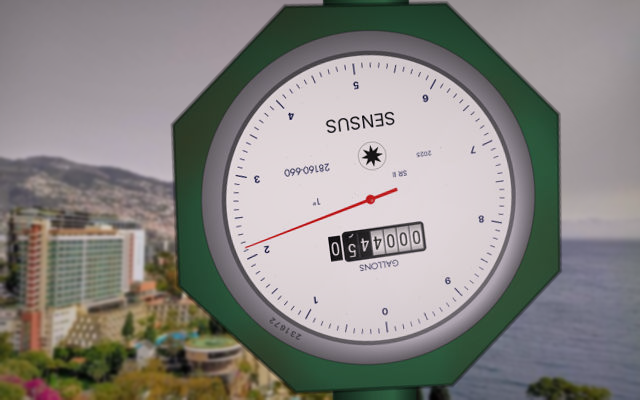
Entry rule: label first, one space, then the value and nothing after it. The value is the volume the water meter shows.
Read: 4452.1 gal
